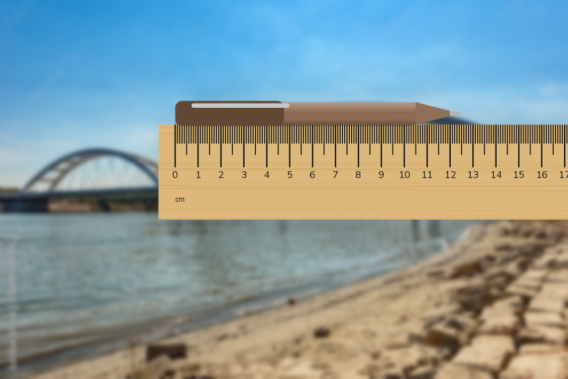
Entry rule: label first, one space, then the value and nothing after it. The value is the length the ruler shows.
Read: 12.5 cm
